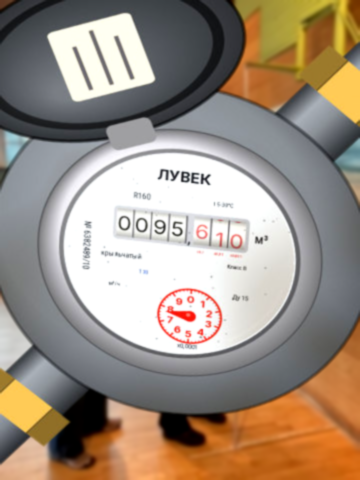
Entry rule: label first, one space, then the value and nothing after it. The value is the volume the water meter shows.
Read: 95.6097 m³
